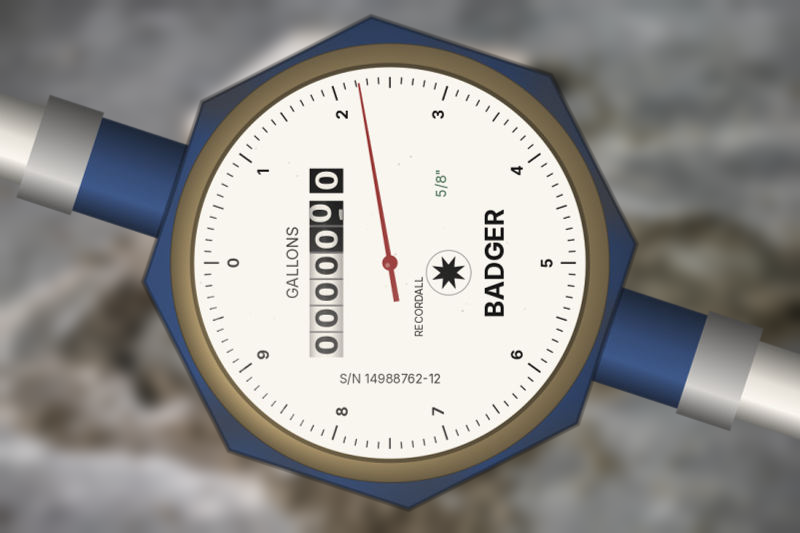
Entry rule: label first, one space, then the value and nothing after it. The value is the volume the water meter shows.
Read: 2.2 gal
